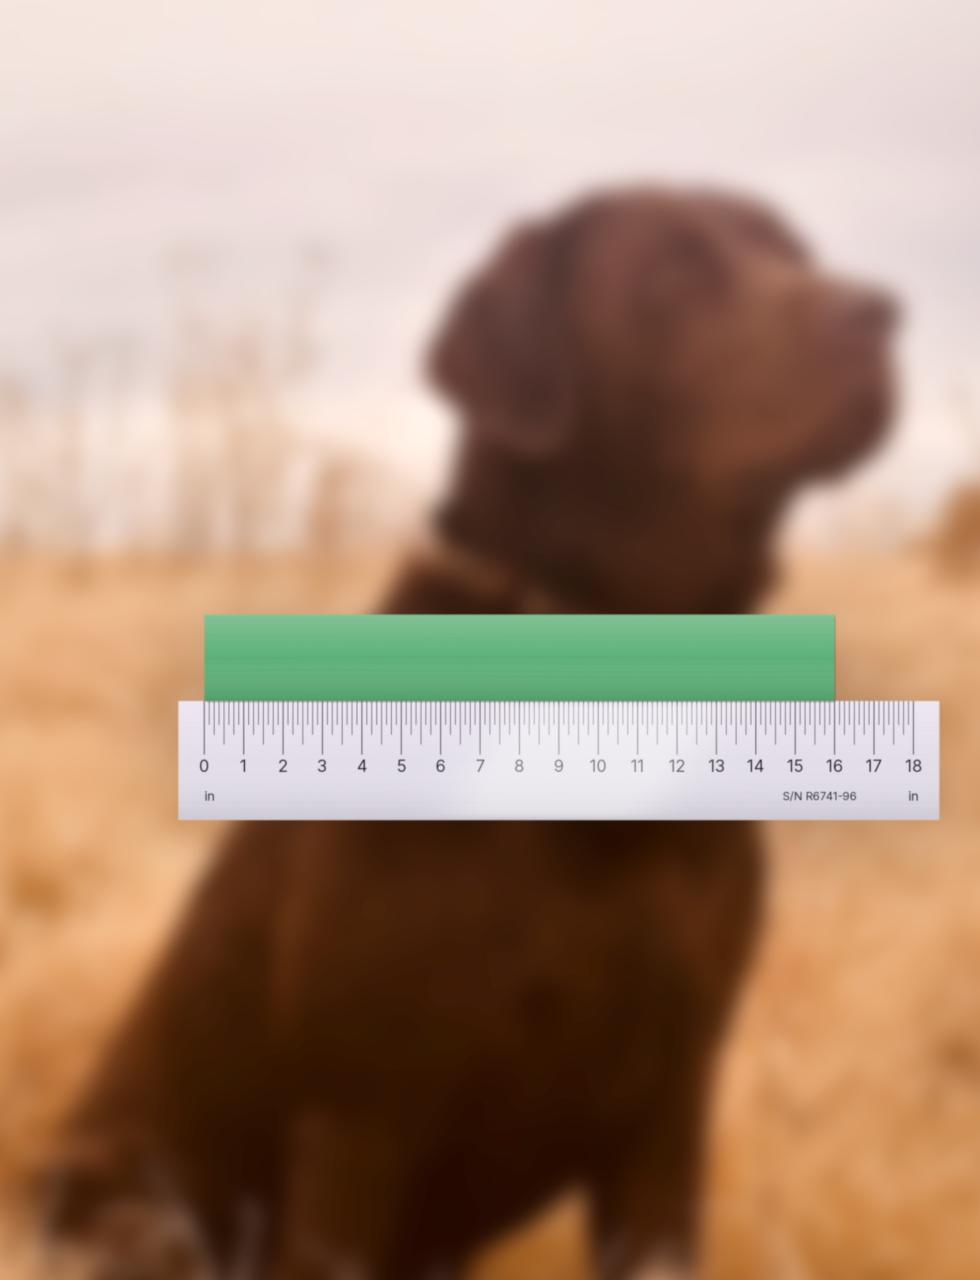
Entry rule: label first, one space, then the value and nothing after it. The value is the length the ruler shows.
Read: 16 in
